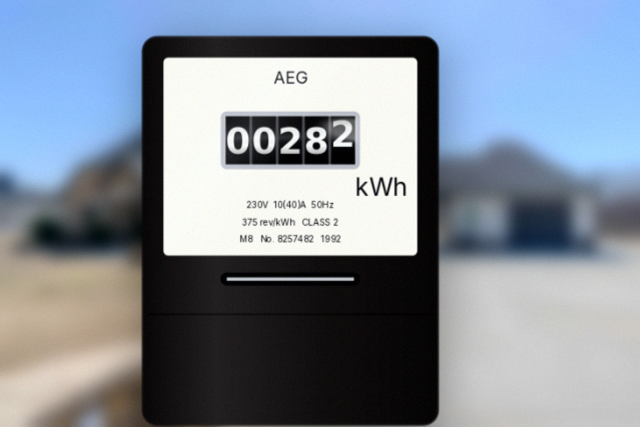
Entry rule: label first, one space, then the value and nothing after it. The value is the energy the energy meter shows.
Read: 282 kWh
